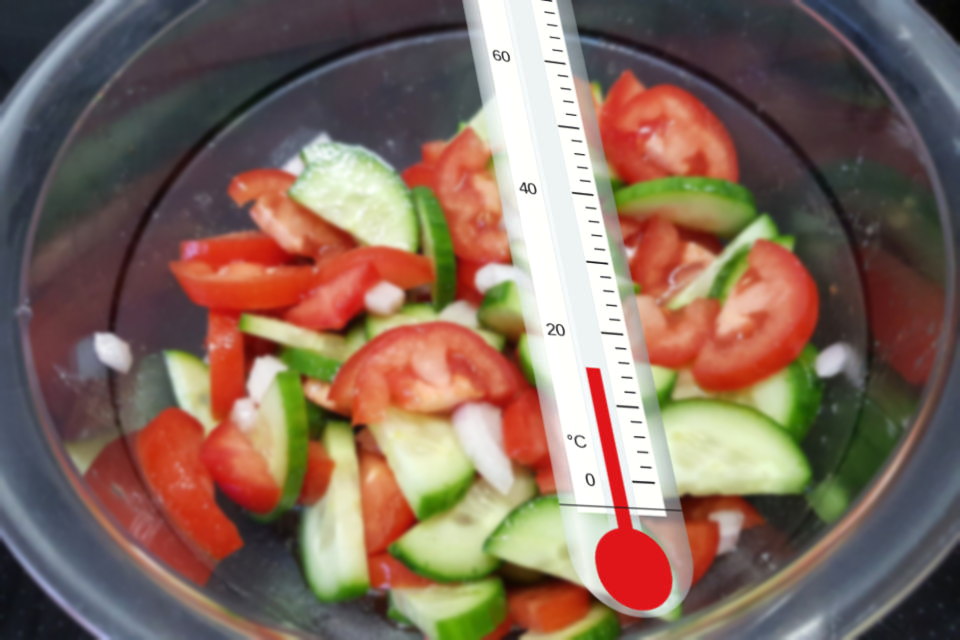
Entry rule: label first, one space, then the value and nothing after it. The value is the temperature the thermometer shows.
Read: 15 °C
